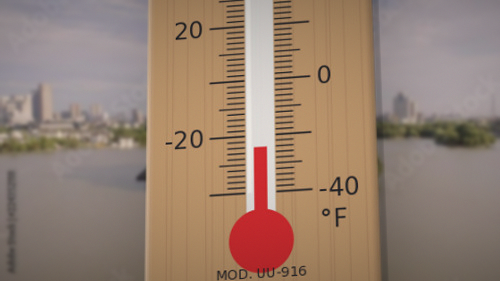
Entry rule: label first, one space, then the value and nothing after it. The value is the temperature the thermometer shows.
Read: -24 °F
